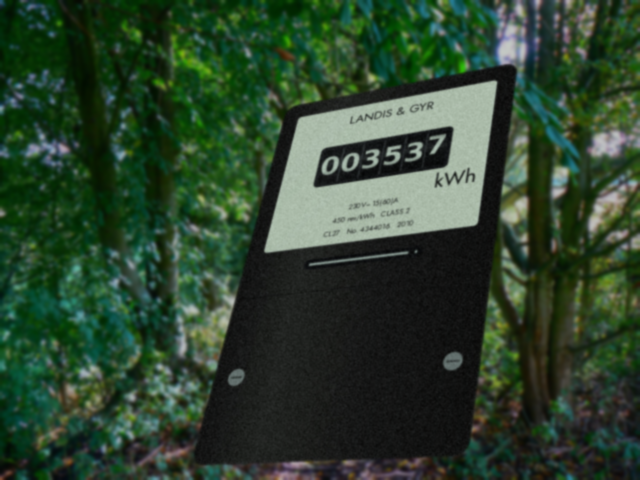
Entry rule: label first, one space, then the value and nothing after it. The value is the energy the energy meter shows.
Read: 3537 kWh
